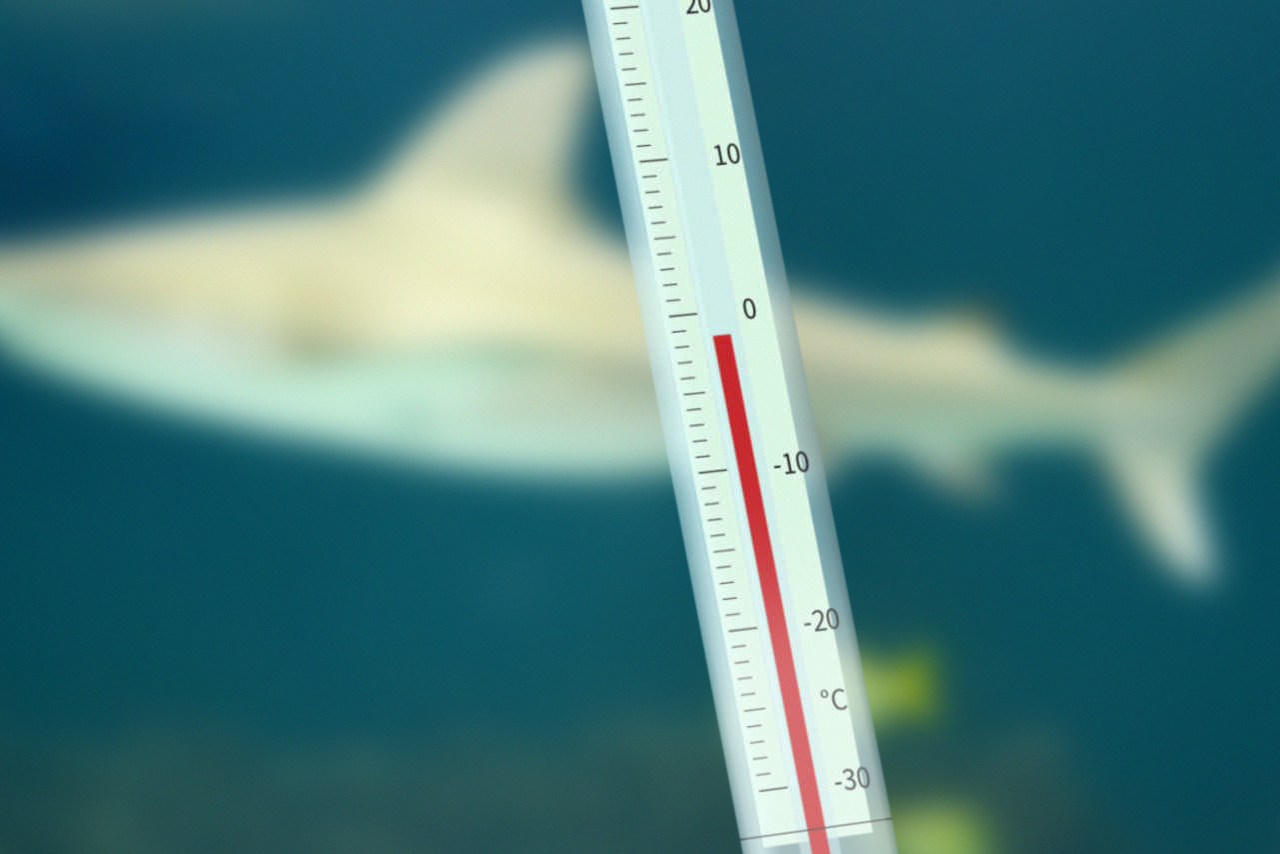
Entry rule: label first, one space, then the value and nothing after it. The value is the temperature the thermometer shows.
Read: -1.5 °C
